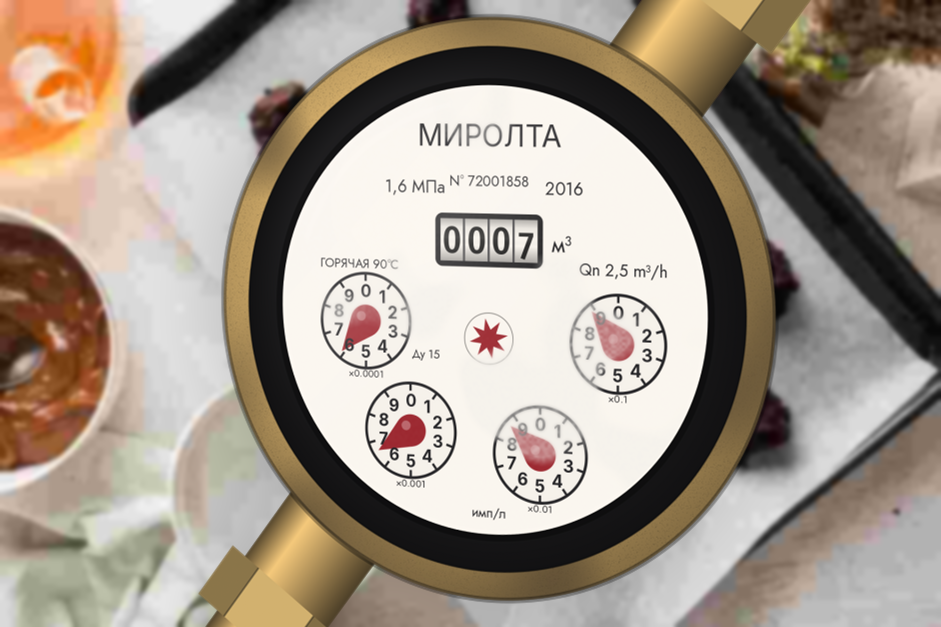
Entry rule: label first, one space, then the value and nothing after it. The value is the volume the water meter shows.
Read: 6.8866 m³
